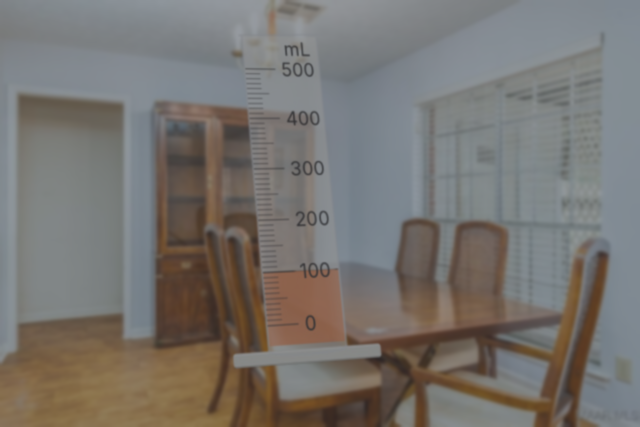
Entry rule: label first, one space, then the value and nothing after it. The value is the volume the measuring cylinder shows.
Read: 100 mL
